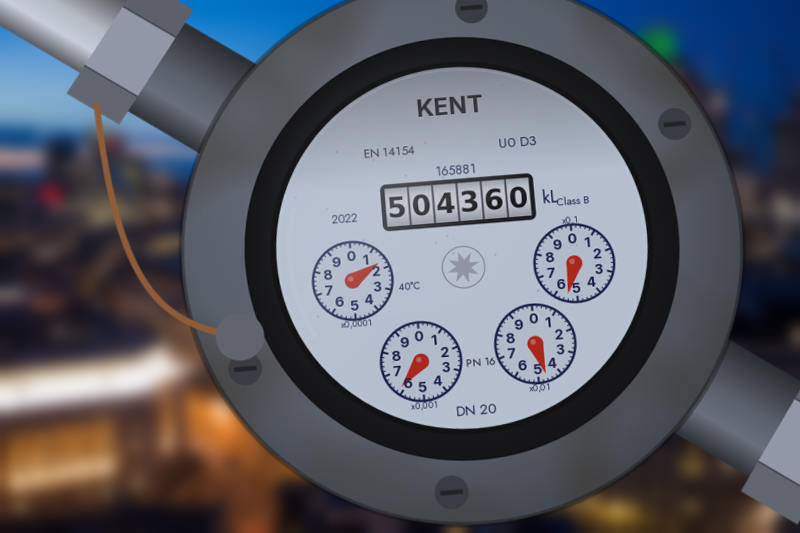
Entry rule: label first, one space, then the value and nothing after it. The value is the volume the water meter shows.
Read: 504360.5461 kL
